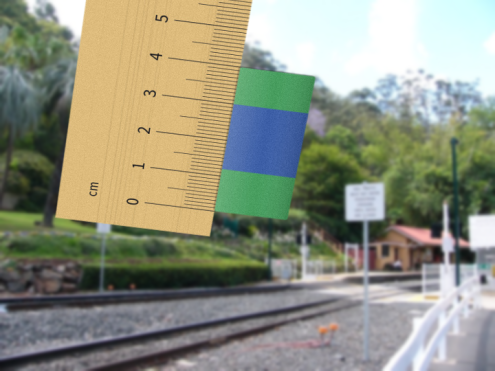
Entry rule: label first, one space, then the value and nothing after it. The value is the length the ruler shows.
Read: 4 cm
